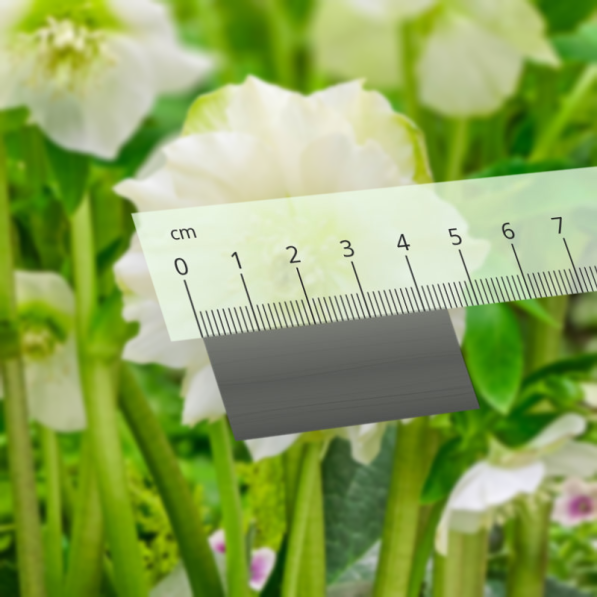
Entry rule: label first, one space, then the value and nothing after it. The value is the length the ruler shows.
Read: 4.4 cm
